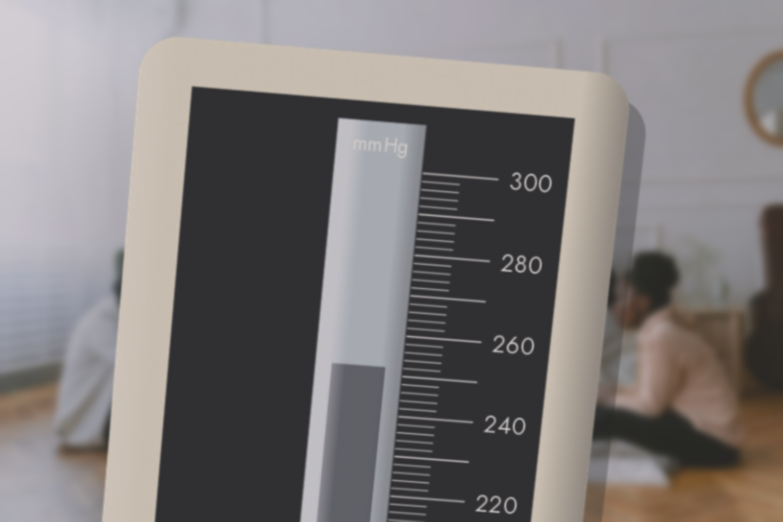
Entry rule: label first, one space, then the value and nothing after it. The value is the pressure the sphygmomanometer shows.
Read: 252 mmHg
